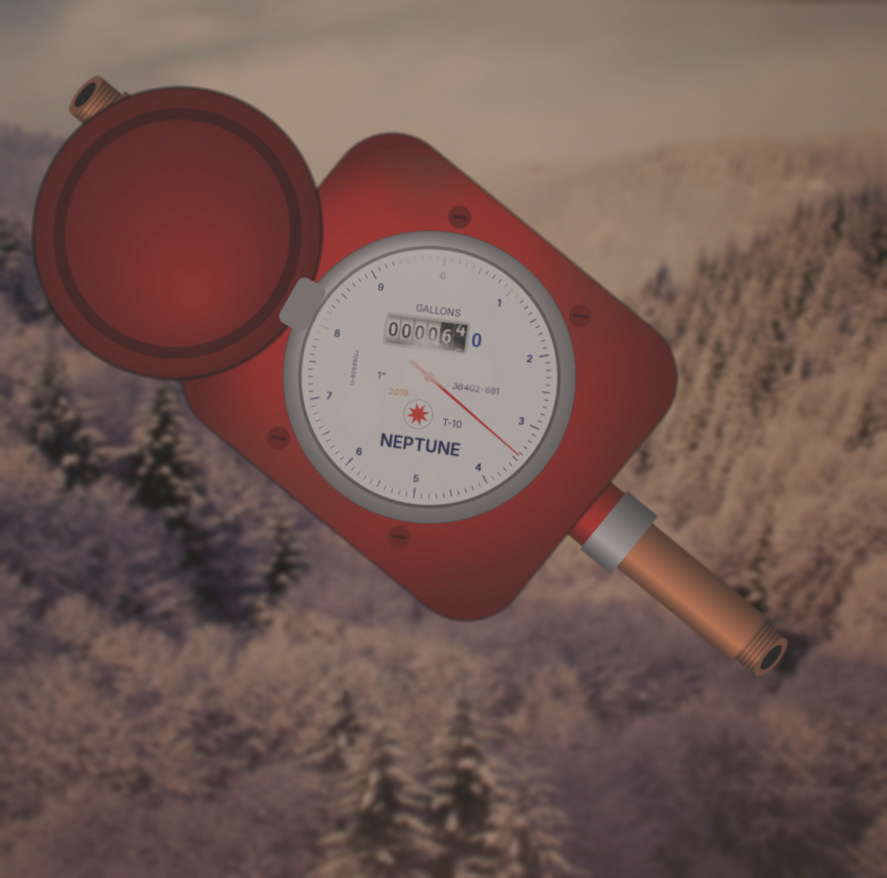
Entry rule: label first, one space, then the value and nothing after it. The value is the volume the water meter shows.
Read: 643.4 gal
